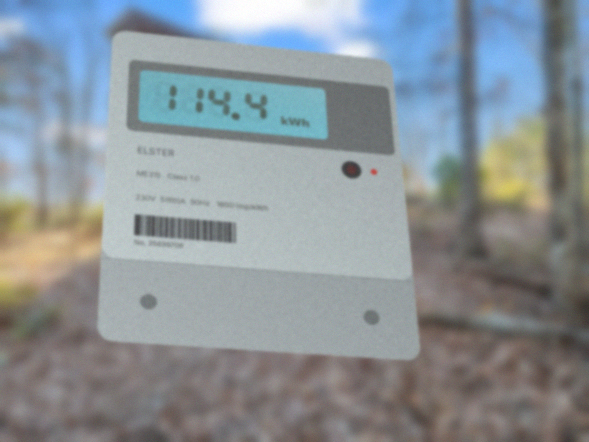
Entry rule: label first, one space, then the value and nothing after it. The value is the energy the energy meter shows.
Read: 114.4 kWh
